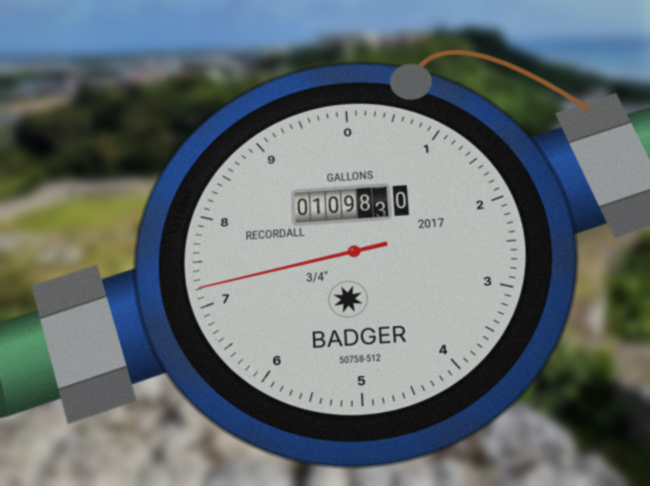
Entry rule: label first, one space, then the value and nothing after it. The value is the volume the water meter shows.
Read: 109827.2 gal
